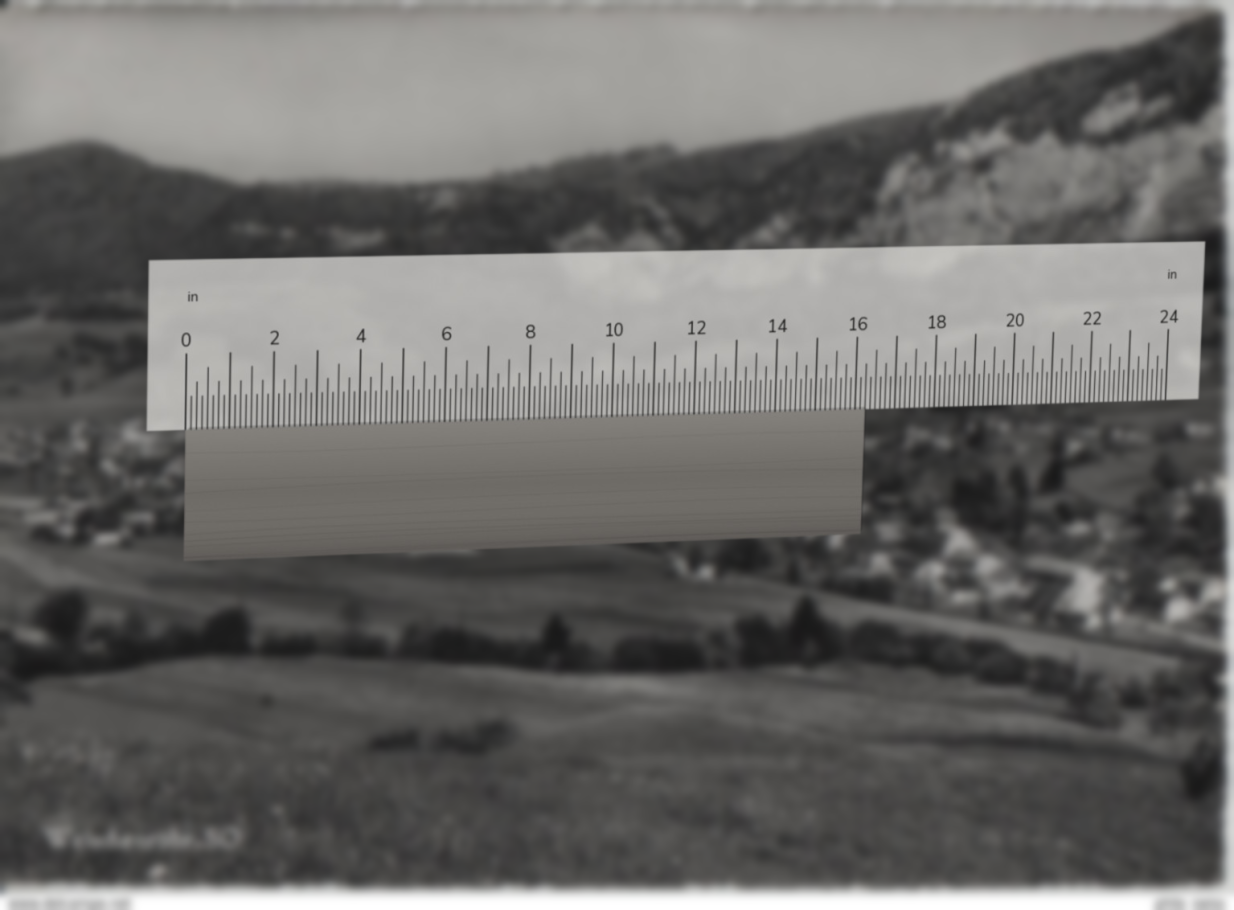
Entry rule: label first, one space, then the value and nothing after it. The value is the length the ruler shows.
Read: 16.25 in
